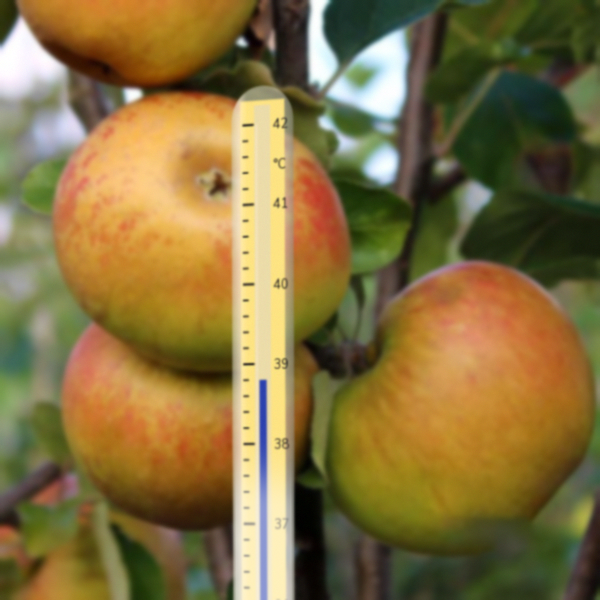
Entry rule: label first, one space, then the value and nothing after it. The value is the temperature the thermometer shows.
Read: 38.8 °C
